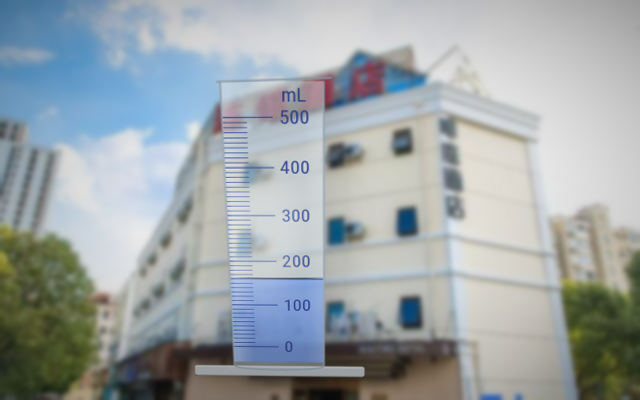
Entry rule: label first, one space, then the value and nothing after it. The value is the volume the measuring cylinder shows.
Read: 160 mL
